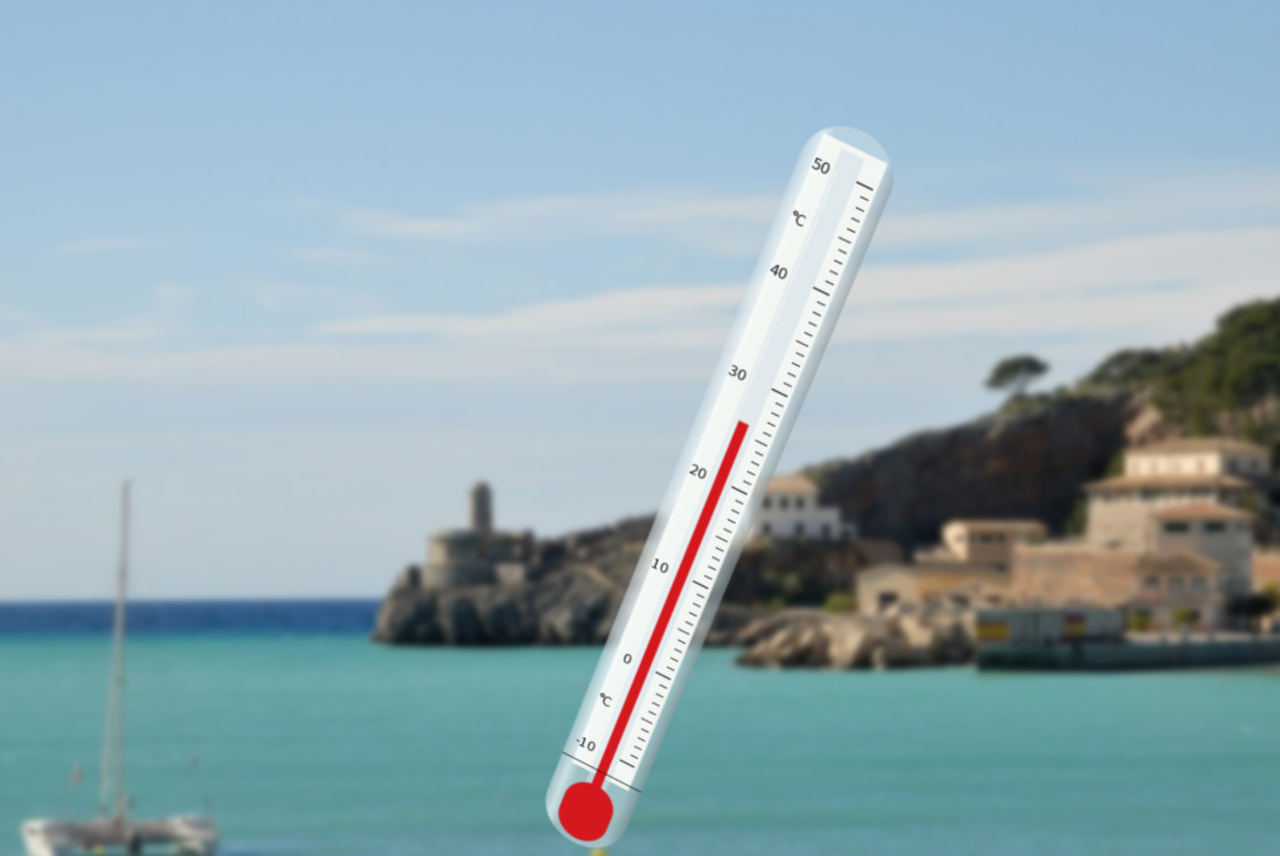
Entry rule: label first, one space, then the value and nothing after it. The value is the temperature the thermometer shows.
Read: 26 °C
